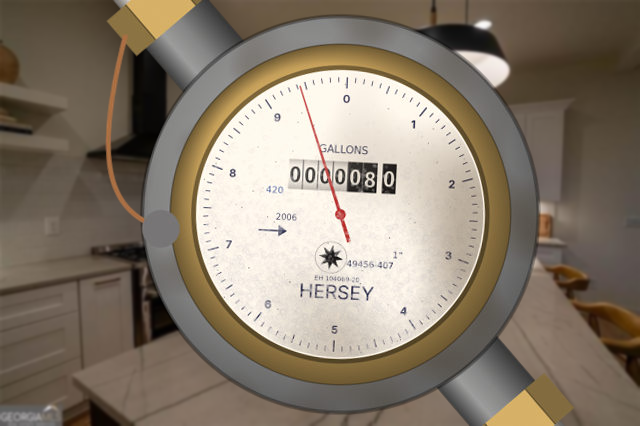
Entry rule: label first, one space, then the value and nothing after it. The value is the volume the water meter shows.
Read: 79.4 gal
